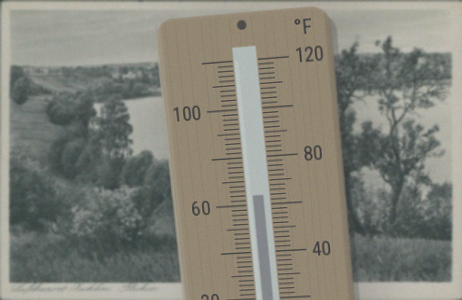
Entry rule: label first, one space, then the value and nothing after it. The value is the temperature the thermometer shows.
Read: 64 °F
